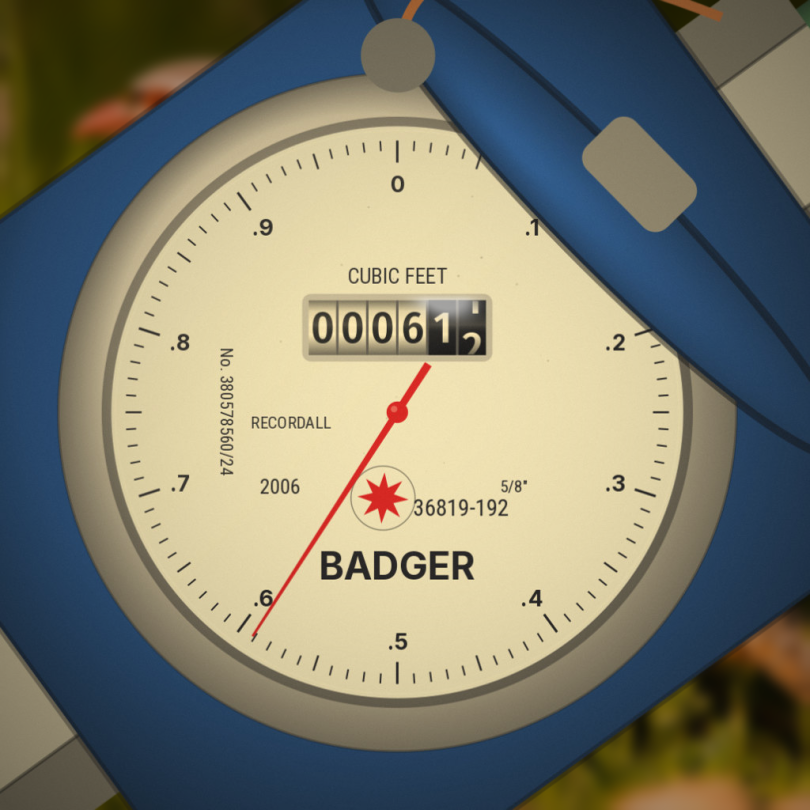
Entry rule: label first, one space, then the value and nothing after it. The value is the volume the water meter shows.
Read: 611.59 ft³
